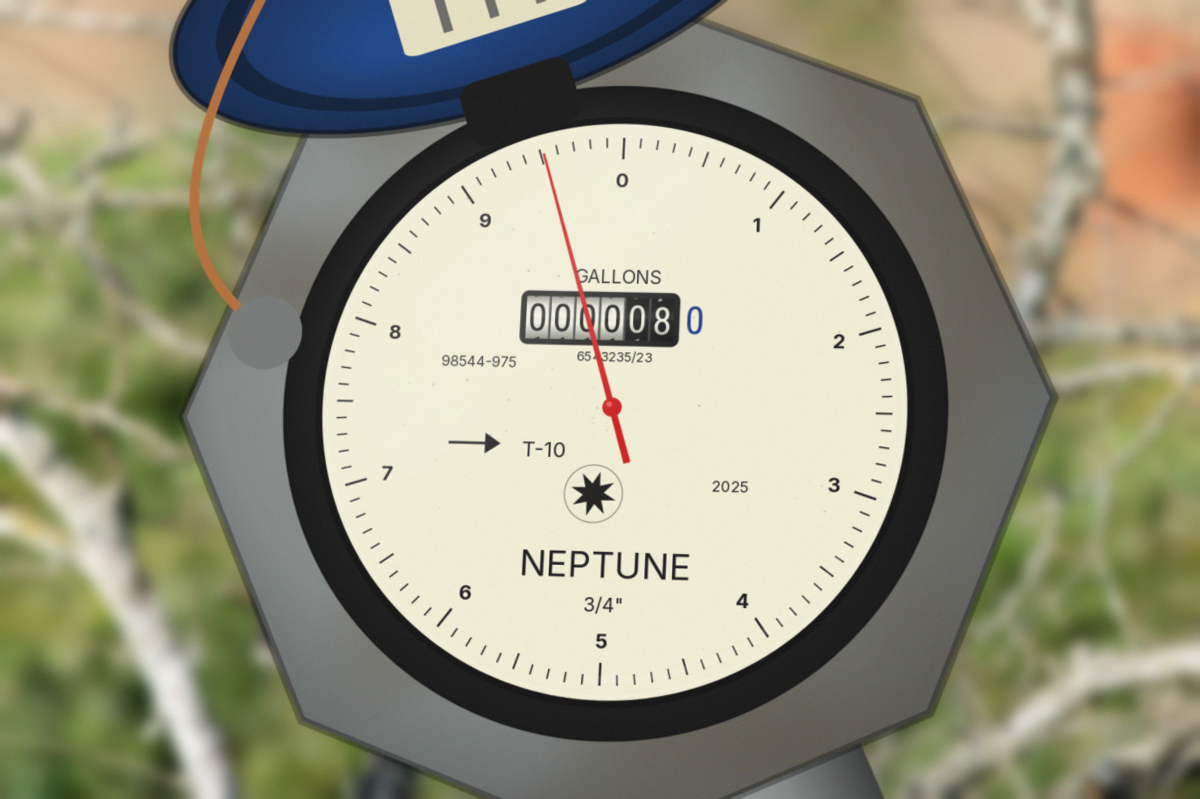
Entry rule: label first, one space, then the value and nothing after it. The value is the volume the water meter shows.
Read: 79.5 gal
